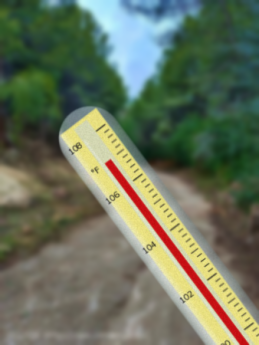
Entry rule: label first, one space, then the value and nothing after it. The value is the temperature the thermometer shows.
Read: 107 °F
